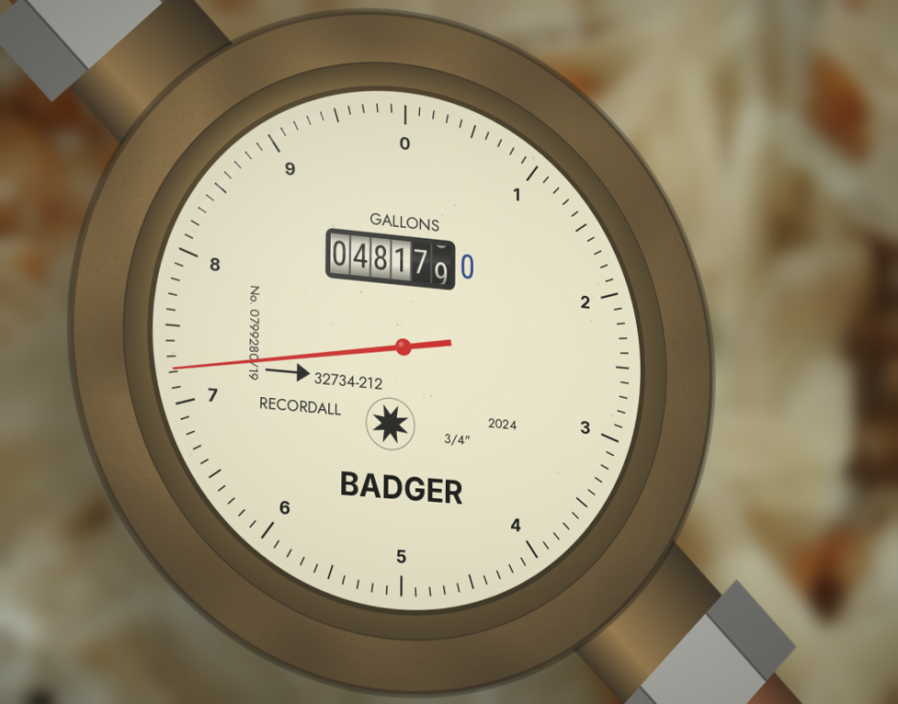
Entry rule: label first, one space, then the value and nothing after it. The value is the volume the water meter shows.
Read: 481787.2 gal
